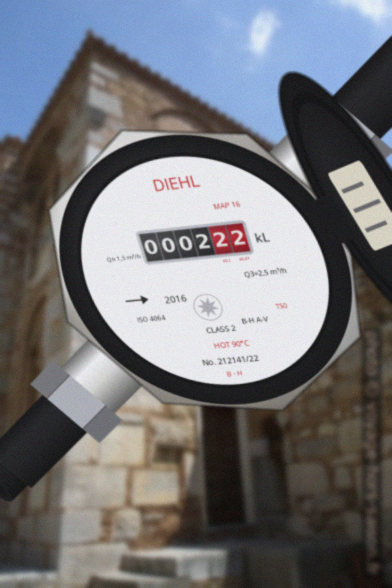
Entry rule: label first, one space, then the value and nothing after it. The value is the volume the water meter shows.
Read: 2.22 kL
